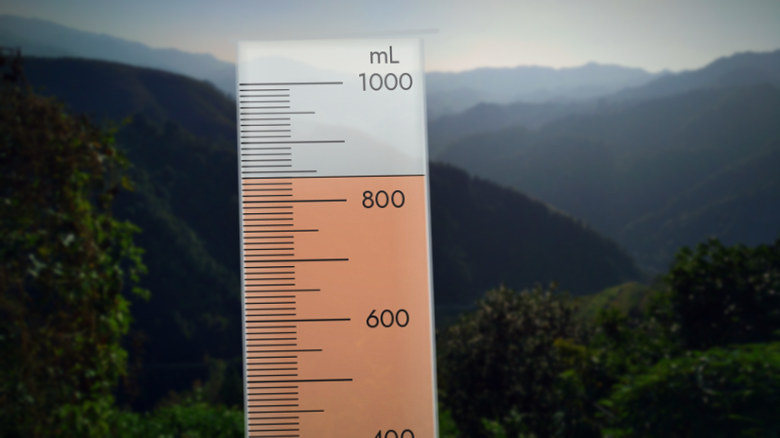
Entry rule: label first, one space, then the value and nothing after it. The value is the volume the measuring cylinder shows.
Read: 840 mL
